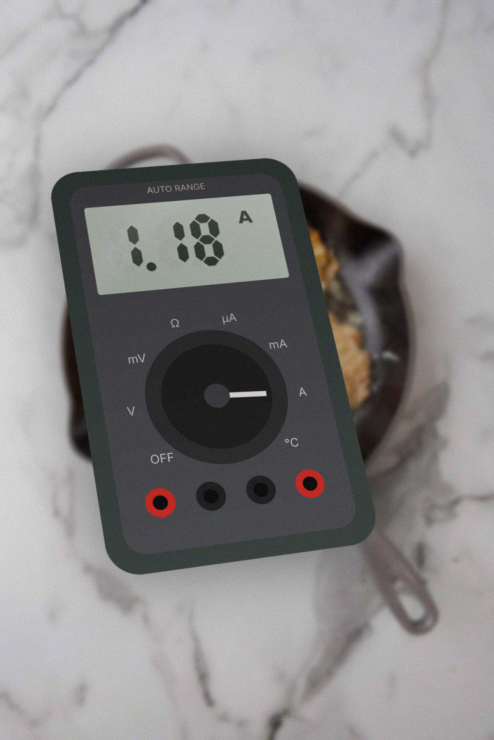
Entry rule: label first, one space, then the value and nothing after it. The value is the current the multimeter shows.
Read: 1.18 A
